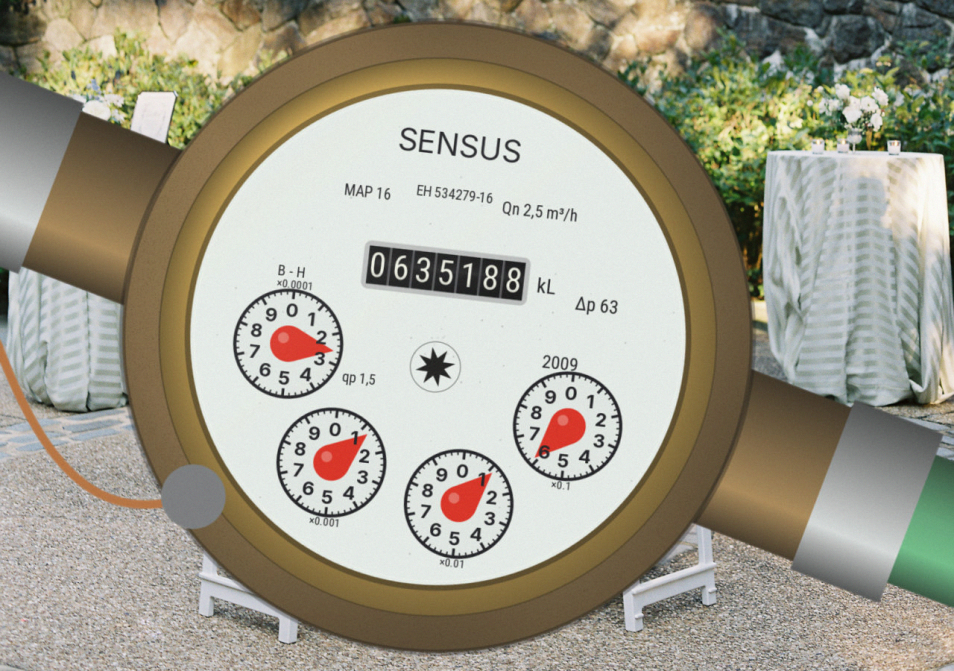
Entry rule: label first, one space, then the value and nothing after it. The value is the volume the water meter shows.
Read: 635188.6112 kL
